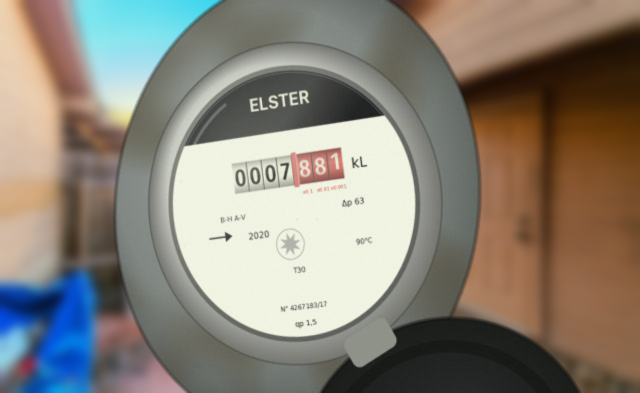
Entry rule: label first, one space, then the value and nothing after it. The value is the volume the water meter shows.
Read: 7.881 kL
